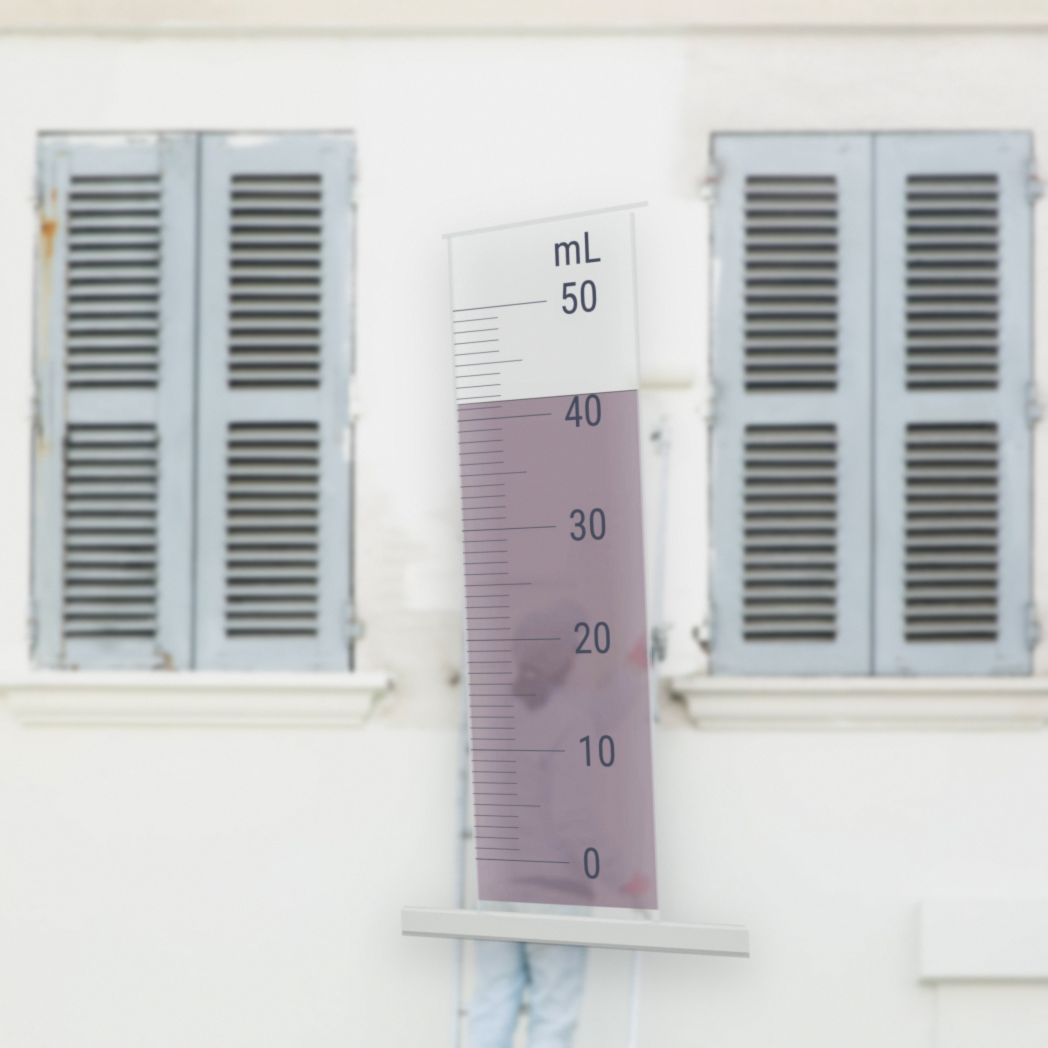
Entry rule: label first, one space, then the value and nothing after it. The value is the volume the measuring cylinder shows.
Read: 41.5 mL
